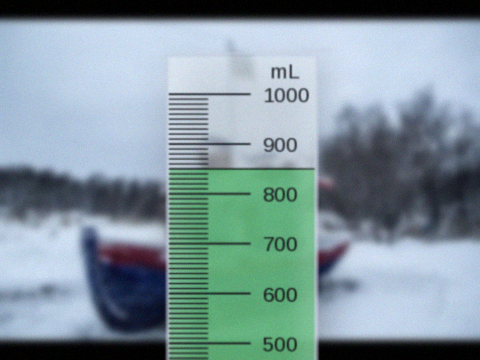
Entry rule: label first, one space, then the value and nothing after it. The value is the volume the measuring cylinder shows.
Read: 850 mL
